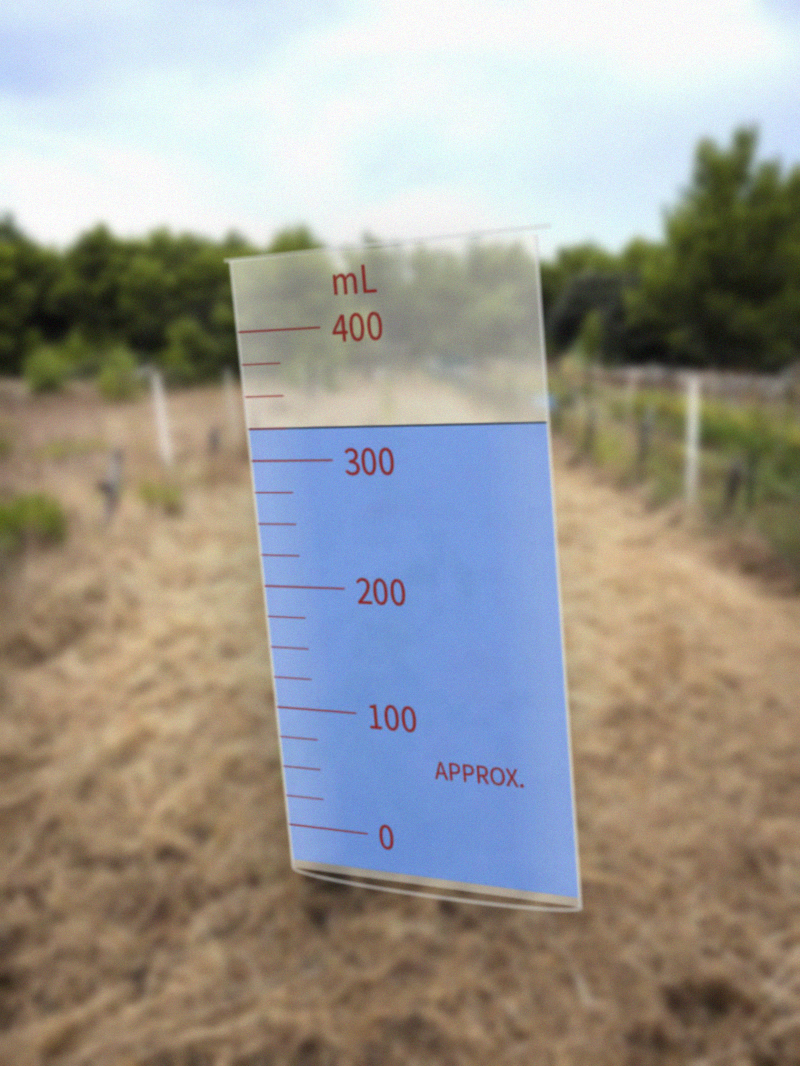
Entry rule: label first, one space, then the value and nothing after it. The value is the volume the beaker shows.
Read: 325 mL
